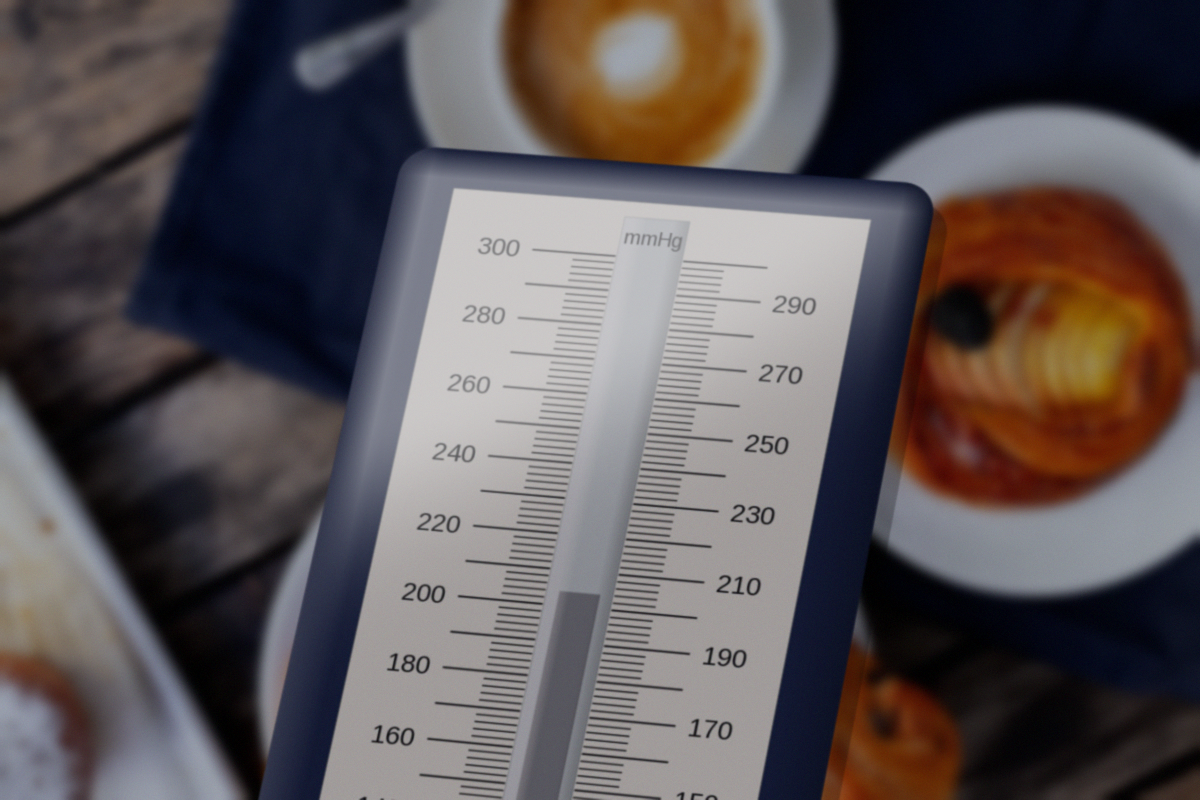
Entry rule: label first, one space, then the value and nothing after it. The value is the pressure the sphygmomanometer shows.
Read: 204 mmHg
